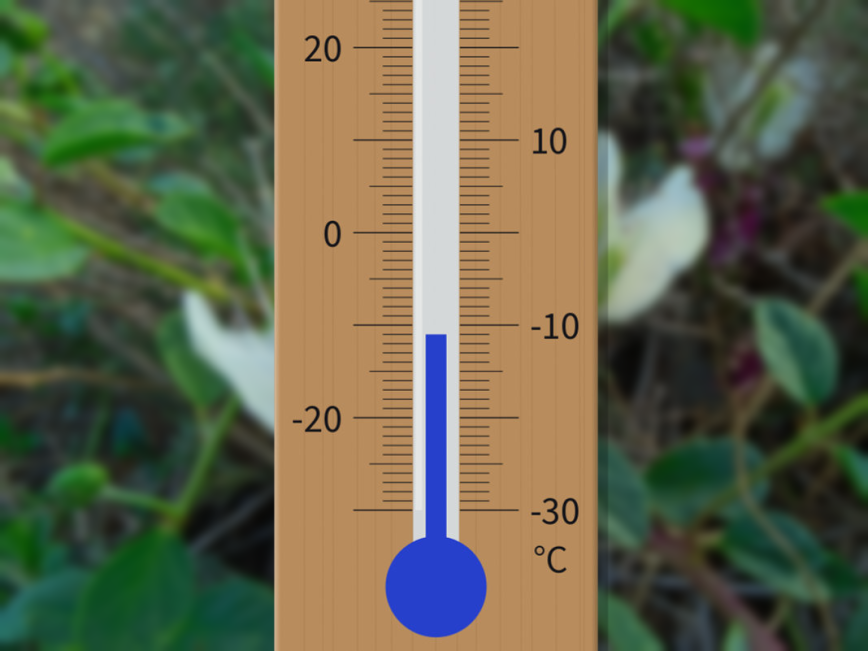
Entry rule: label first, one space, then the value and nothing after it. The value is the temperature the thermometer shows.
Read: -11 °C
